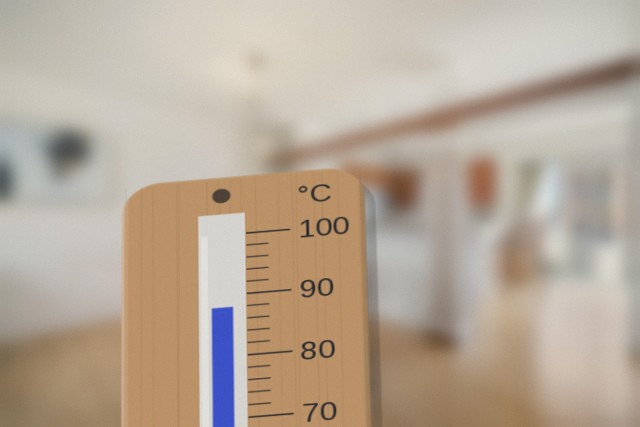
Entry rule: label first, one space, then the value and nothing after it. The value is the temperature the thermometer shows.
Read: 88 °C
